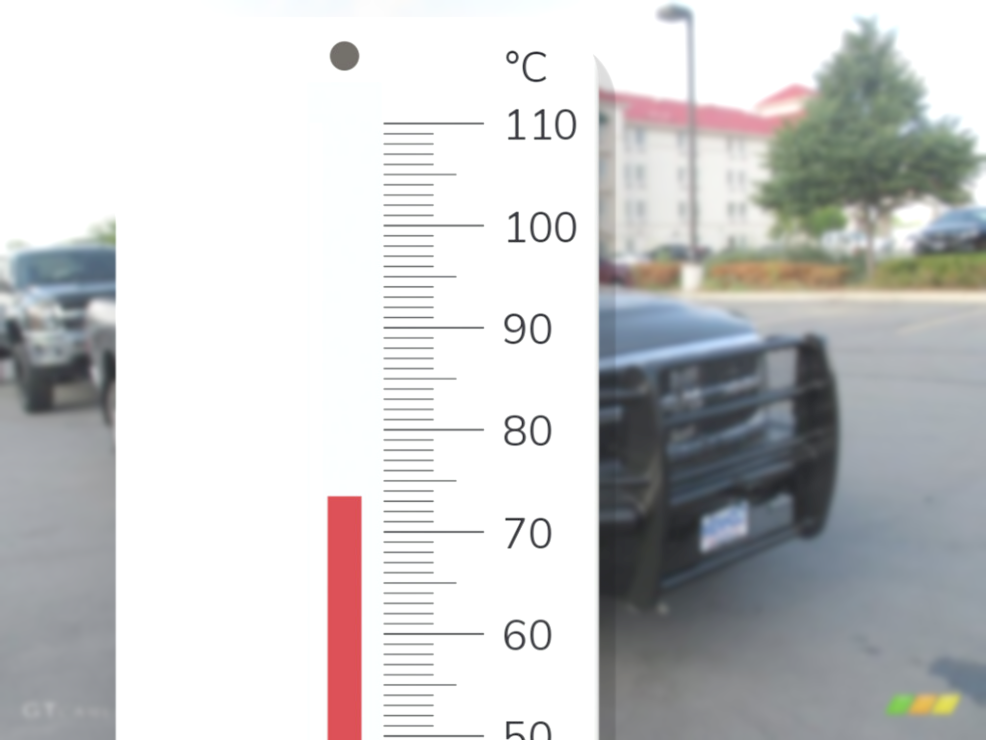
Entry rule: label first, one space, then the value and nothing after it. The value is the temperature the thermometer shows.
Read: 73.5 °C
